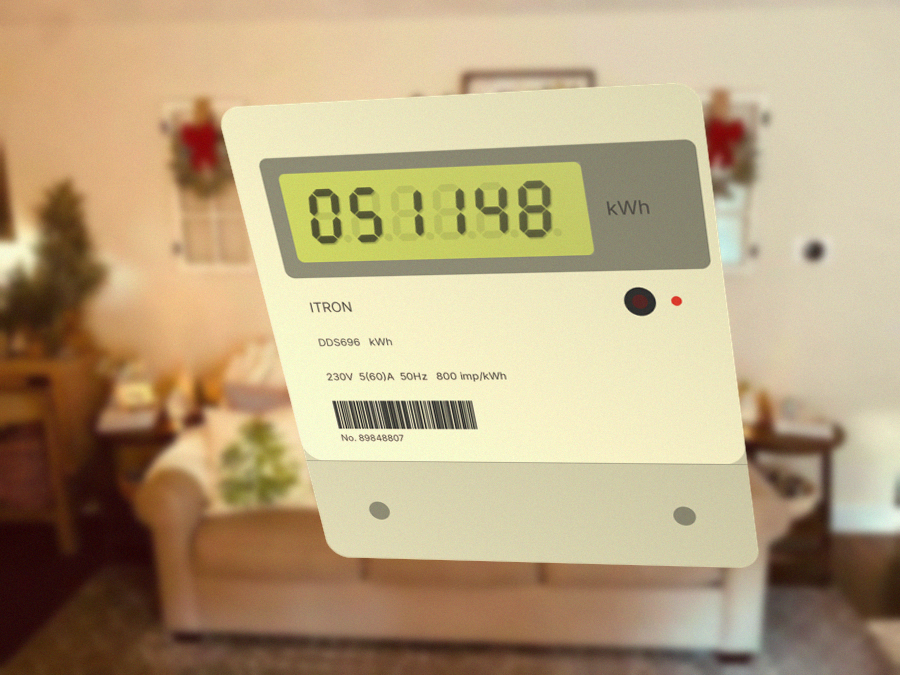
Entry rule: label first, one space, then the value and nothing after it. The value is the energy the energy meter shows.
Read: 51148 kWh
